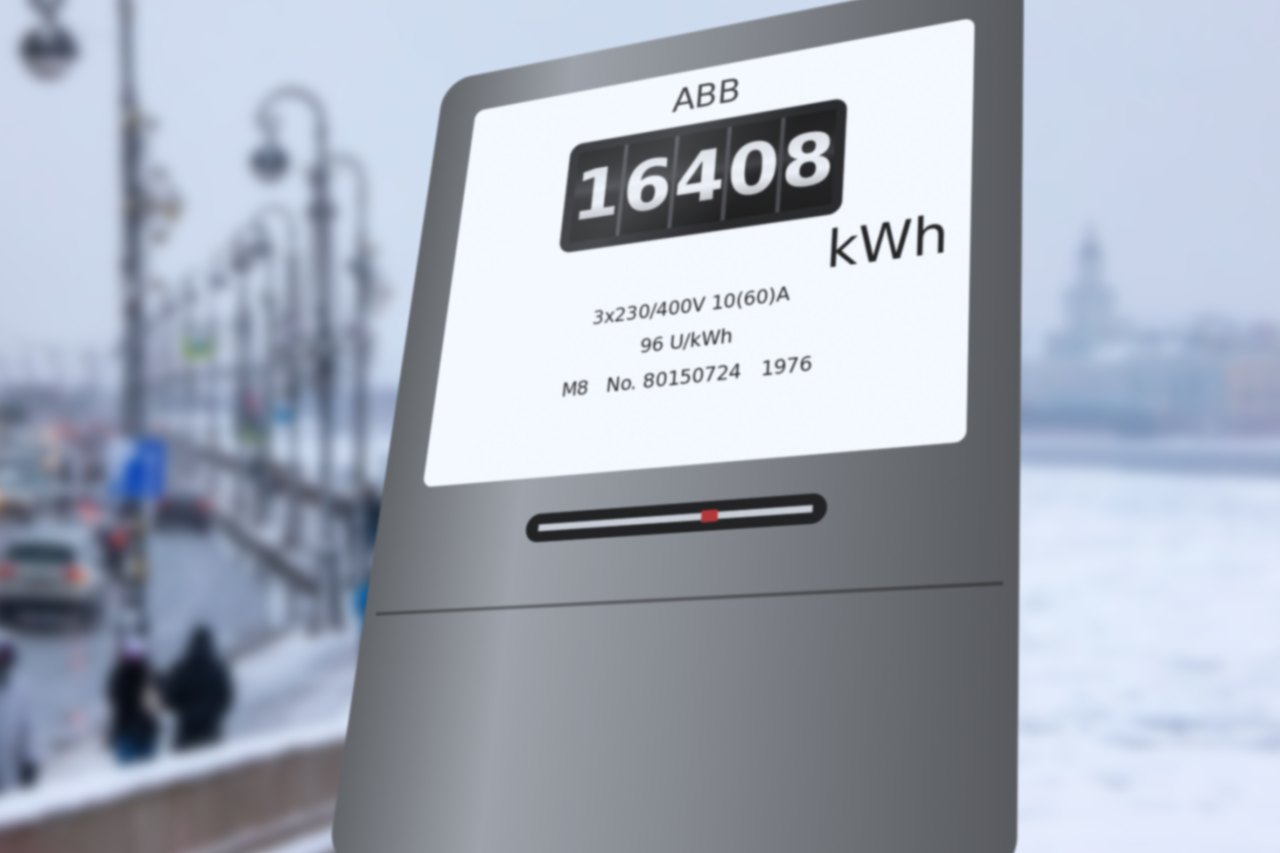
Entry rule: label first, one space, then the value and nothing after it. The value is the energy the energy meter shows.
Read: 16408 kWh
